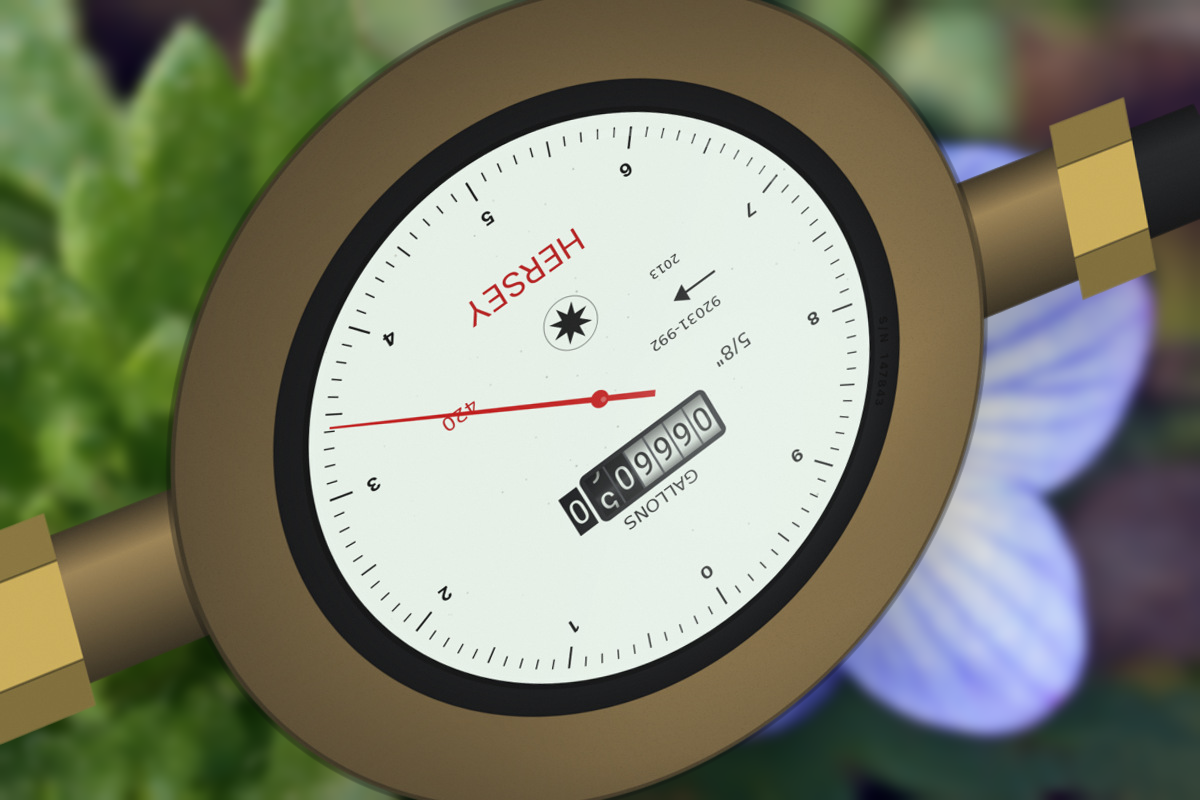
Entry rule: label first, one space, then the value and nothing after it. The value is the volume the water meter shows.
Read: 666053.4 gal
